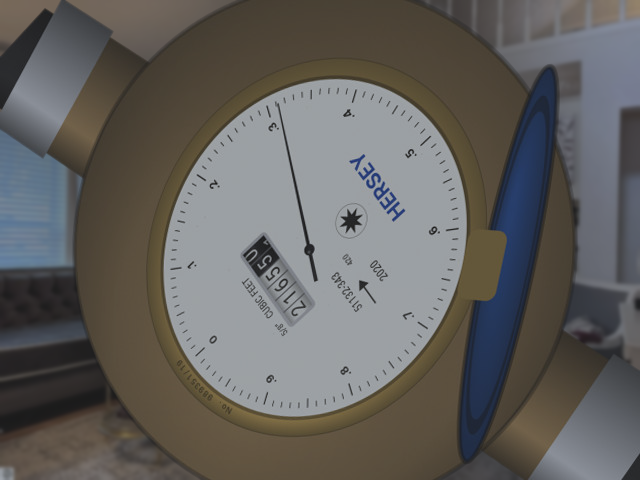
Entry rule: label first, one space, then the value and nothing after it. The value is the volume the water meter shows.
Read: 216550.31 ft³
